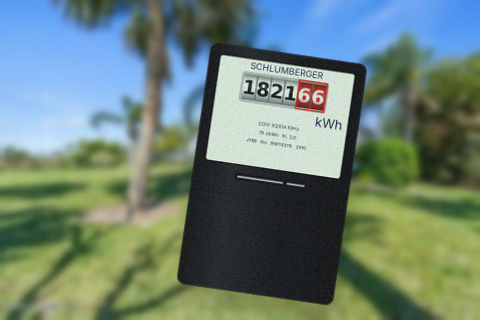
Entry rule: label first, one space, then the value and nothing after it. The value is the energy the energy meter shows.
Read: 1821.66 kWh
